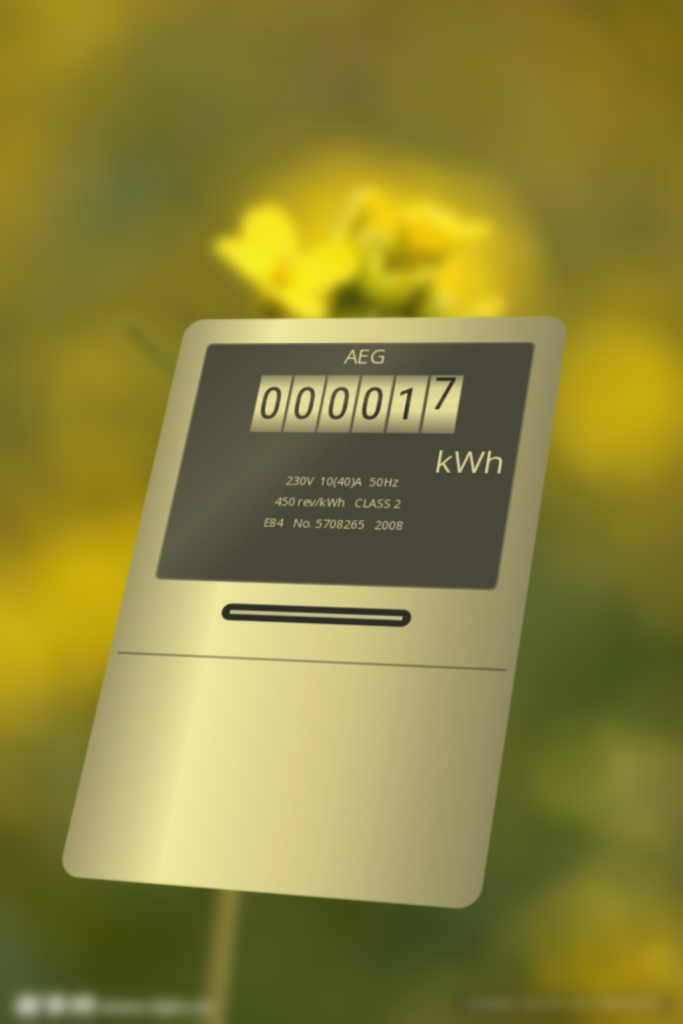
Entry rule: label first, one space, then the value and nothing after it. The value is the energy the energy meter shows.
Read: 17 kWh
